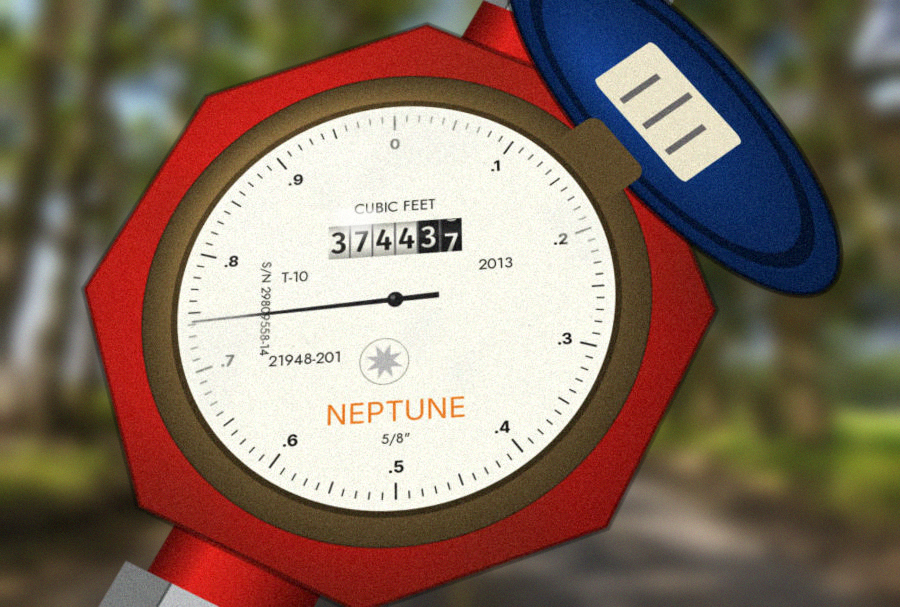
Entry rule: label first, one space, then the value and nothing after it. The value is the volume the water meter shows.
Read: 374436.74 ft³
